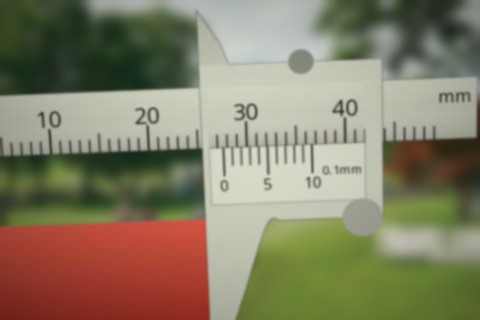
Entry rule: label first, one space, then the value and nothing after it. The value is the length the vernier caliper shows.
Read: 27.6 mm
